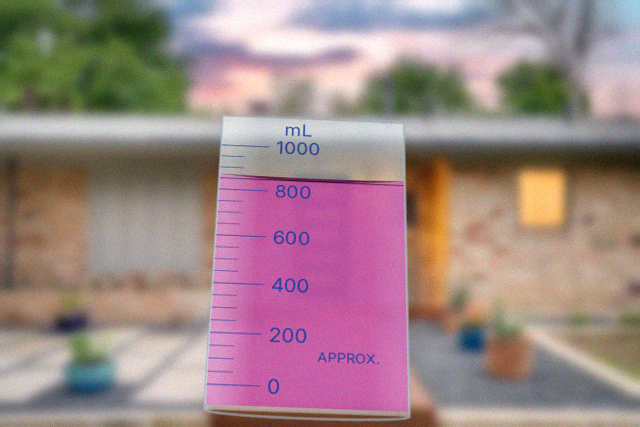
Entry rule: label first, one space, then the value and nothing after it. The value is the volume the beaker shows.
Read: 850 mL
